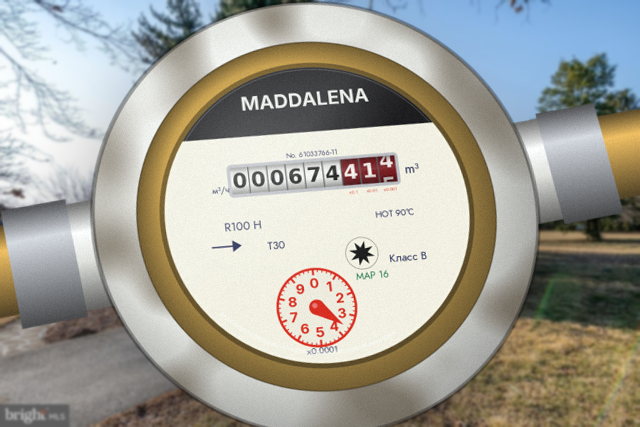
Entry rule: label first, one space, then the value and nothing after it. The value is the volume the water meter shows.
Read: 674.4143 m³
